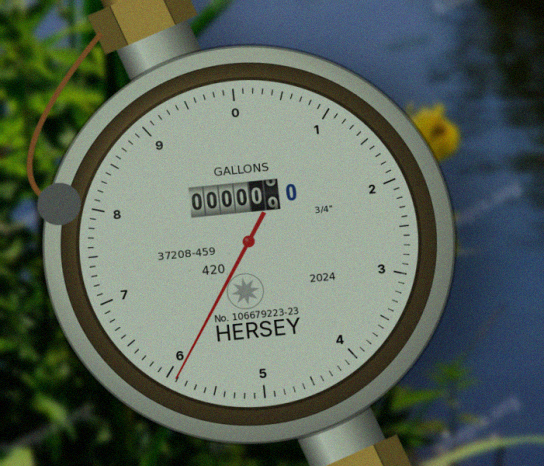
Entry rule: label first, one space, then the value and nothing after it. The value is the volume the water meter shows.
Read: 85.9 gal
